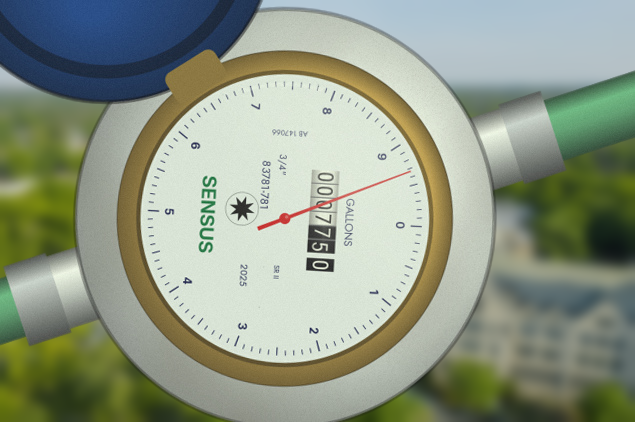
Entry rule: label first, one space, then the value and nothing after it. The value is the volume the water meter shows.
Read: 7749.3 gal
